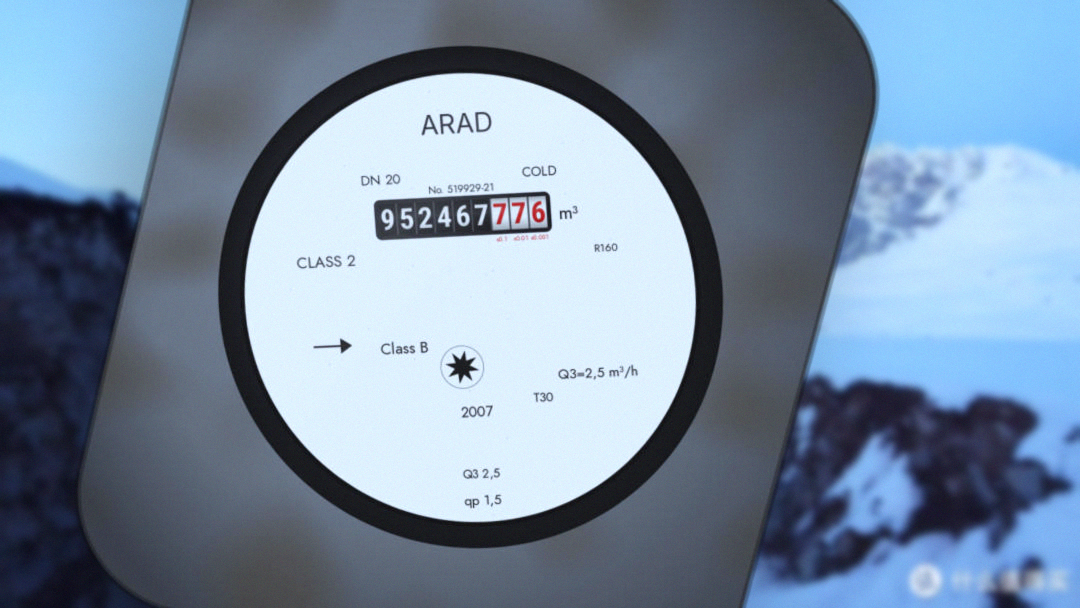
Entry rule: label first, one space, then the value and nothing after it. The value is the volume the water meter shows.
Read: 952467.776 m³
